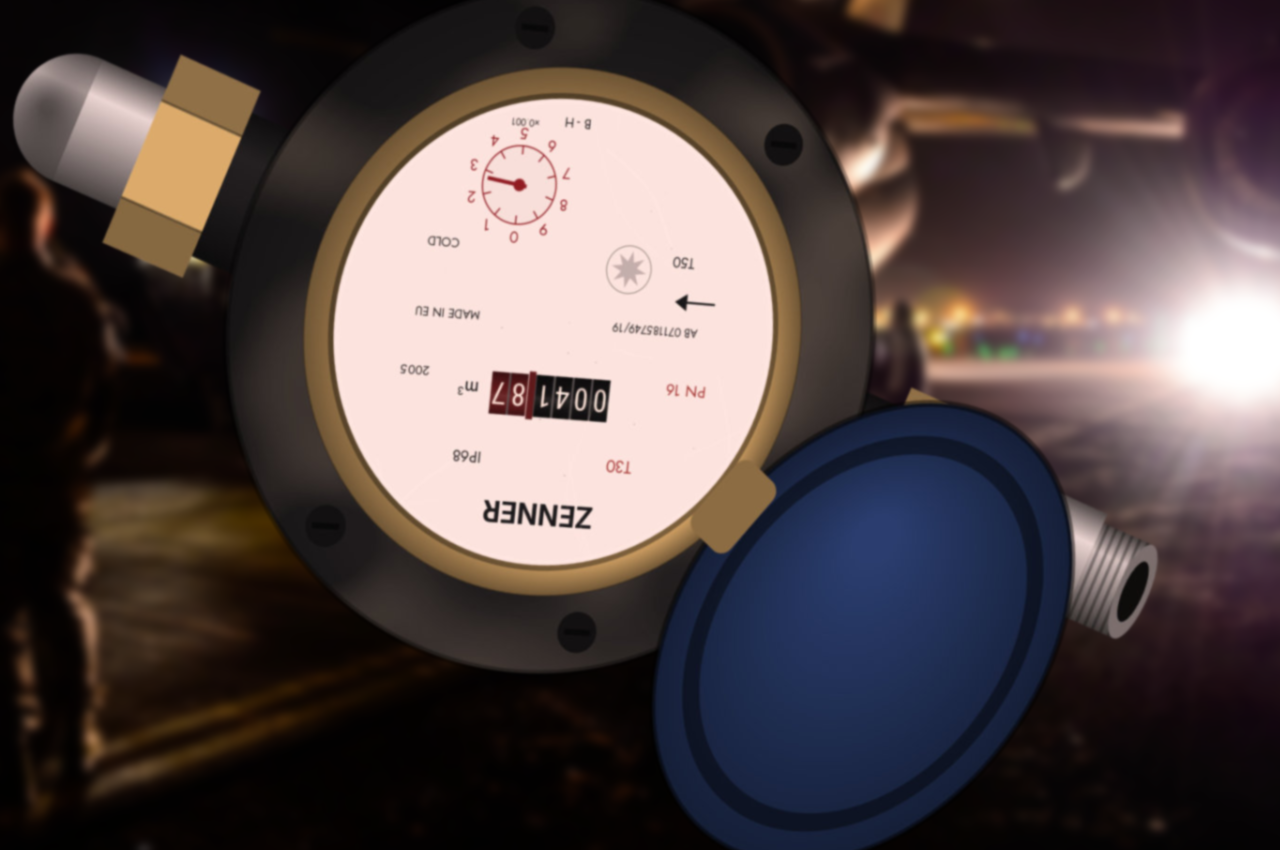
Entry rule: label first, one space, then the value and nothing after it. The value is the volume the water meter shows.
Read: 41.872 m³
